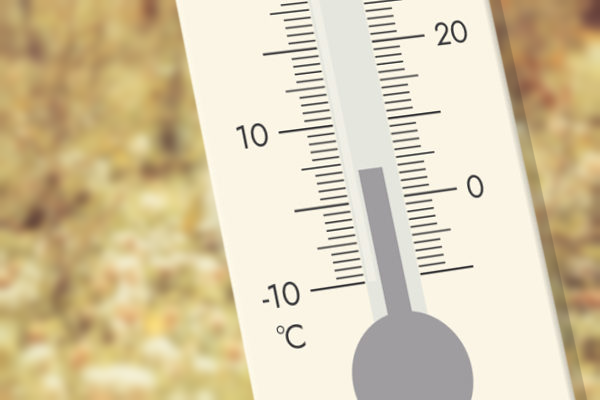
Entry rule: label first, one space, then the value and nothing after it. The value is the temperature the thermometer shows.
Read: 4 °C
